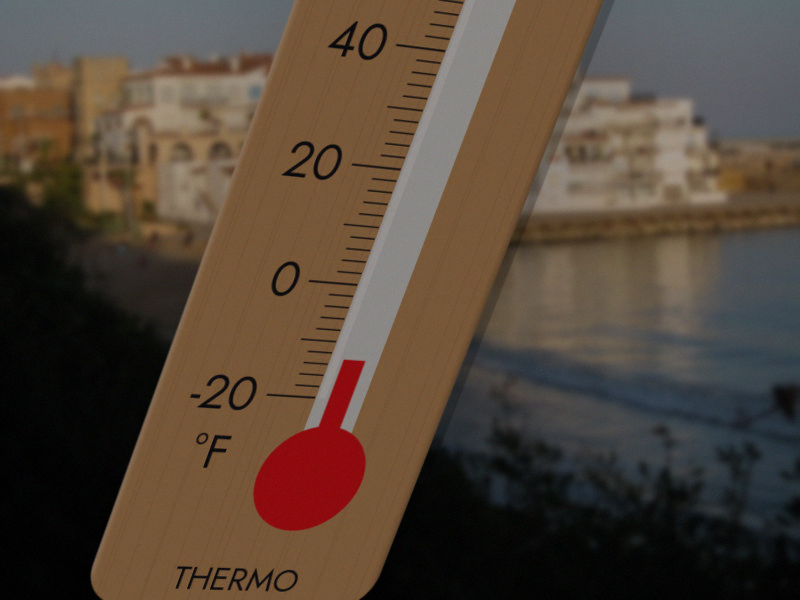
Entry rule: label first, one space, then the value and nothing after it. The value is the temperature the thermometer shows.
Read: -13 °F
